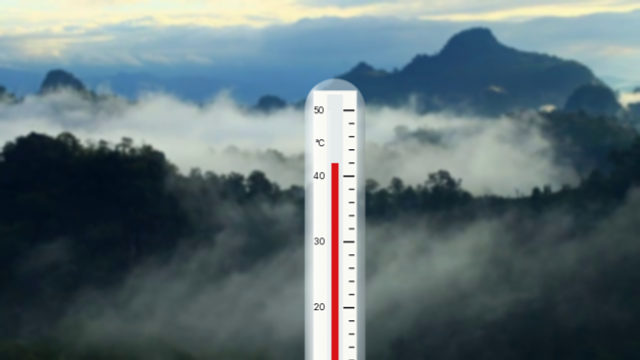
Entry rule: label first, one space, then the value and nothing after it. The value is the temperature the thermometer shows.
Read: 42 °C
